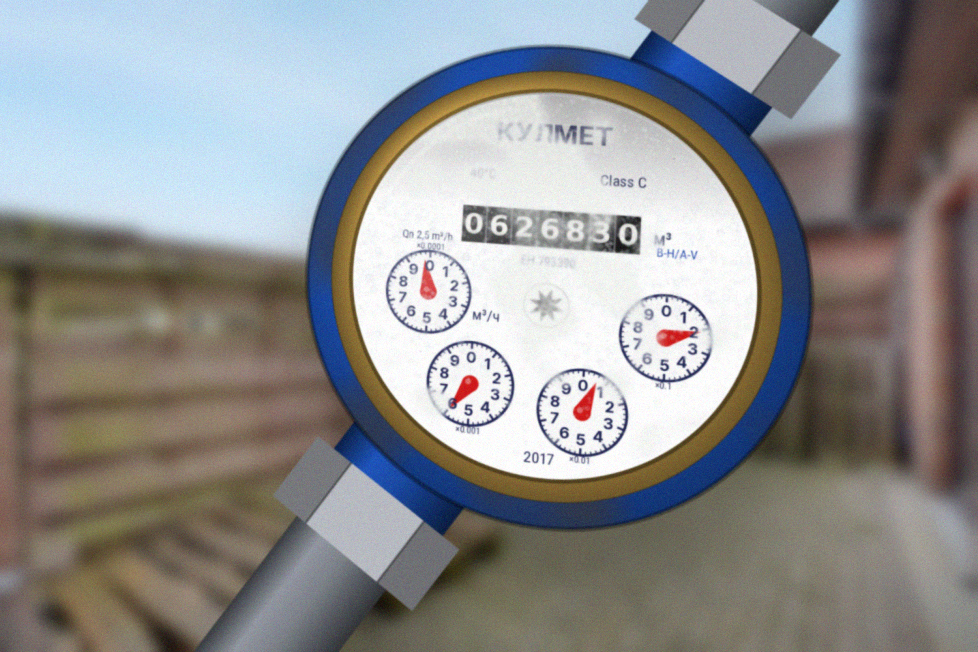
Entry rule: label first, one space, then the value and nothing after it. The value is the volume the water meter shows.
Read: 626830.2059 m³
